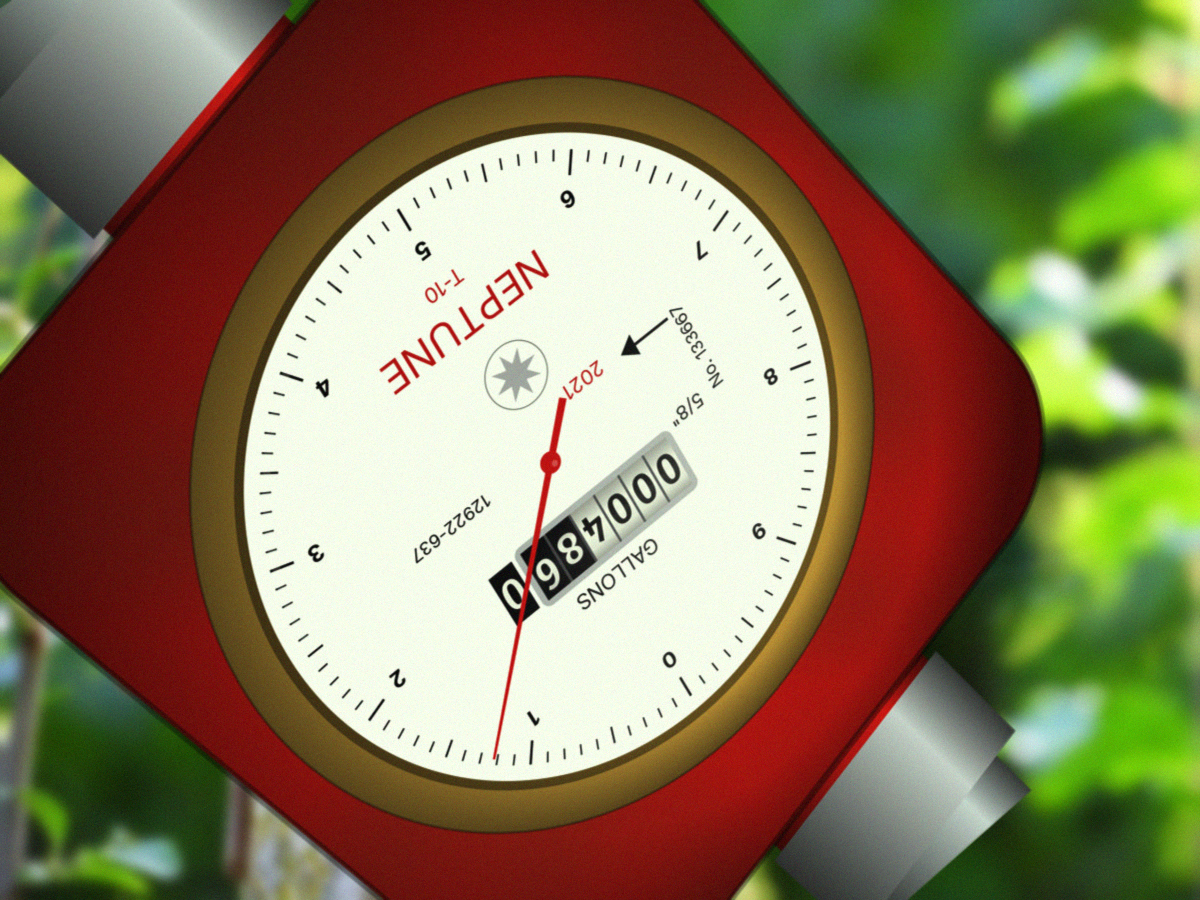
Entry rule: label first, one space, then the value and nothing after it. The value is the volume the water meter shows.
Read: 4861.2 gal
